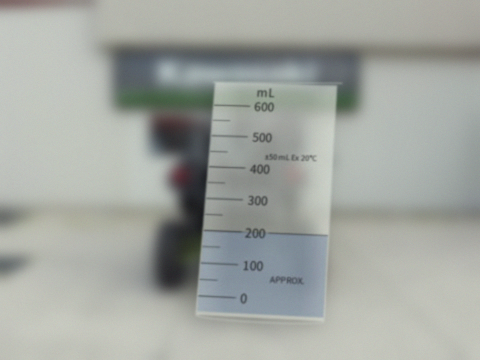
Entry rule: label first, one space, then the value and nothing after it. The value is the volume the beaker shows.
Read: 200 mL
